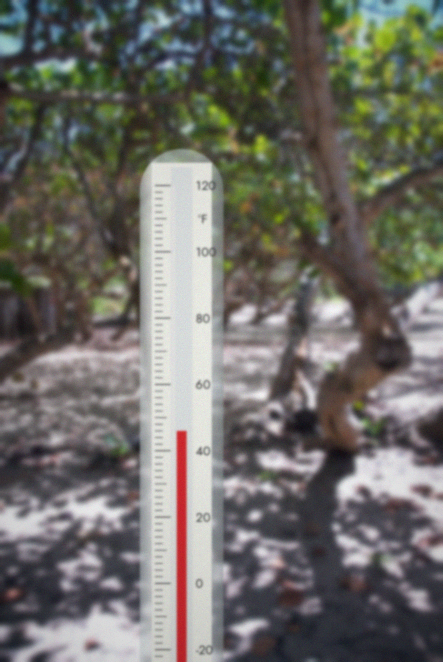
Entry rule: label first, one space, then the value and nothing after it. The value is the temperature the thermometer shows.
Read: 46 °F
